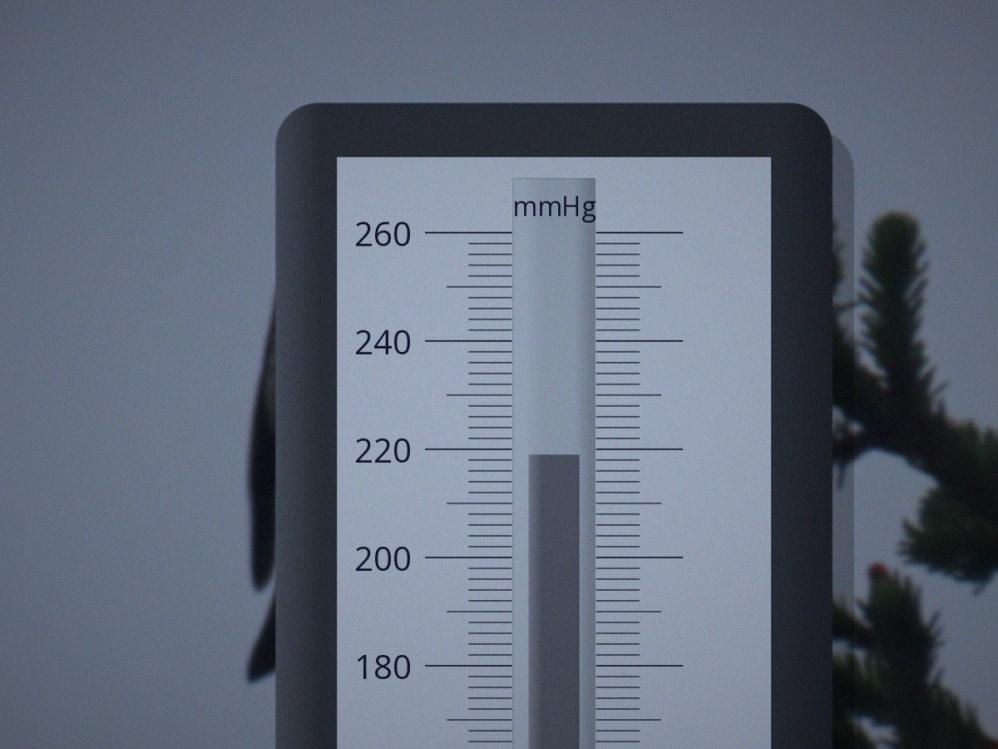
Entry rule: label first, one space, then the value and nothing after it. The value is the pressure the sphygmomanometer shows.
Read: 219 mmHg
